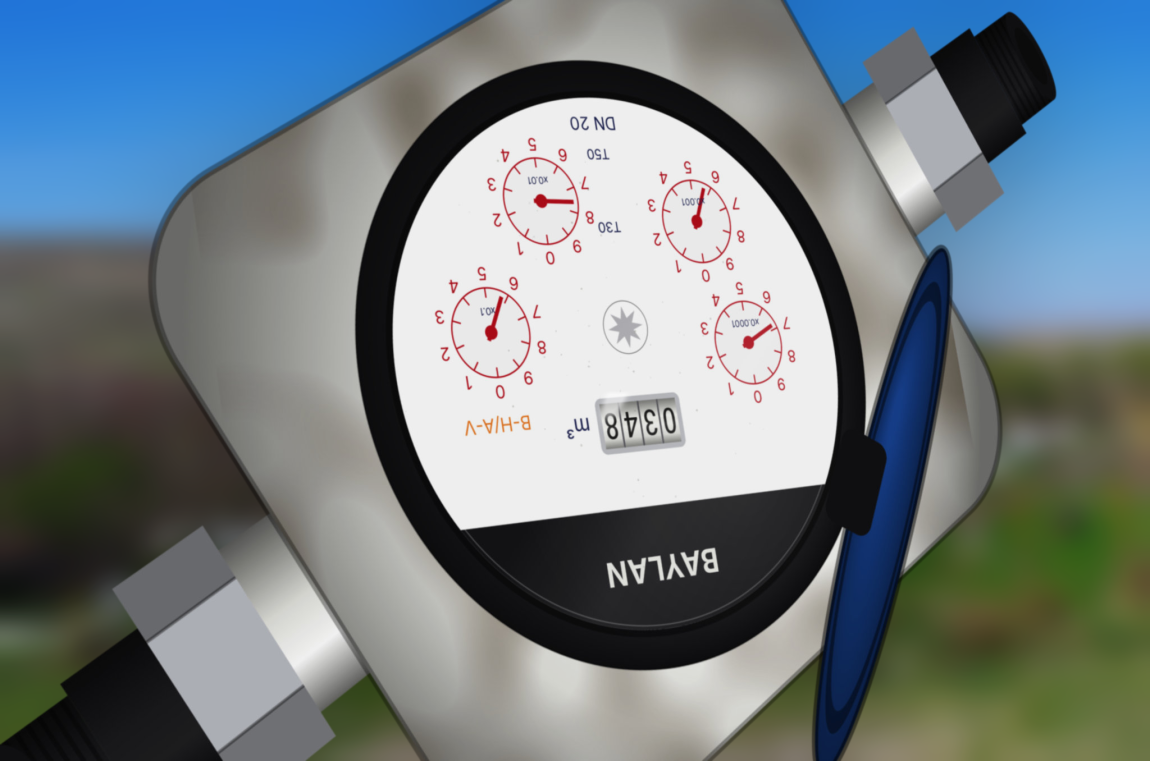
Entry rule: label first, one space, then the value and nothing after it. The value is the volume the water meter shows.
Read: 348.5756 m³
